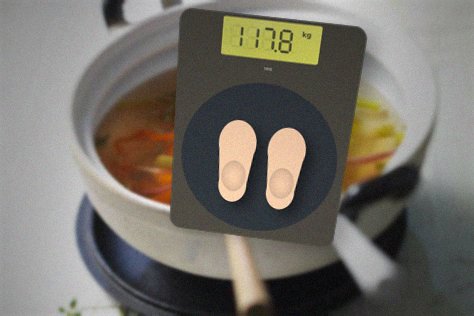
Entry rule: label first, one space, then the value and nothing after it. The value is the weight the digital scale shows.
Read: 117.8 kg
